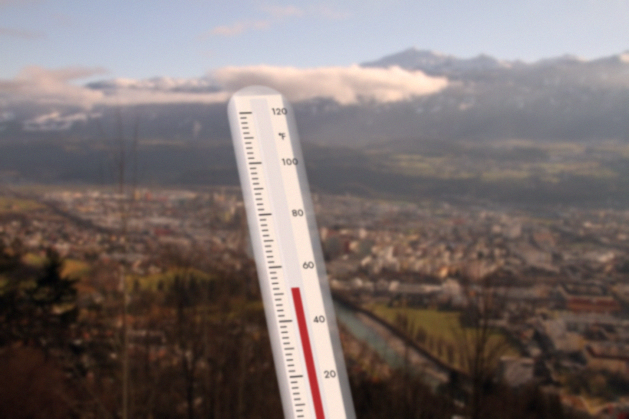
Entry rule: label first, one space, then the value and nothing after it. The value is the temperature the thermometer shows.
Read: 52 °F
